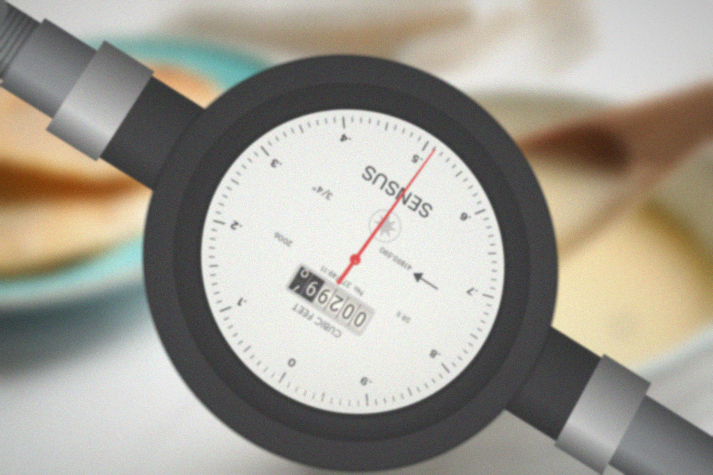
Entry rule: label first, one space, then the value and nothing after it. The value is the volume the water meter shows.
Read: 2997.51 ft³
